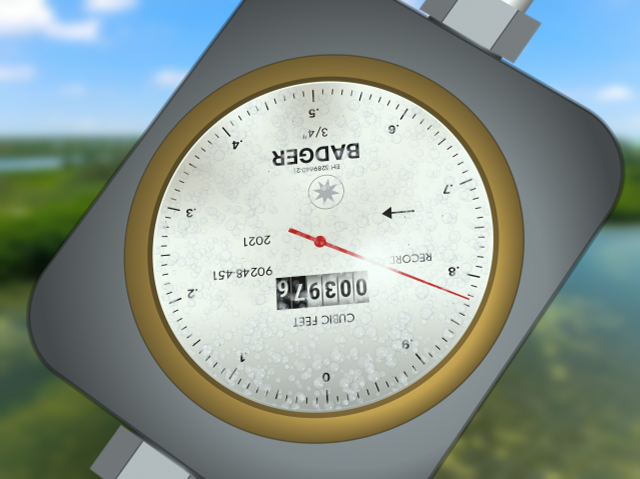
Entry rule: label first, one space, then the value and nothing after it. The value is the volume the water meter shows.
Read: 3975.82 ft³
